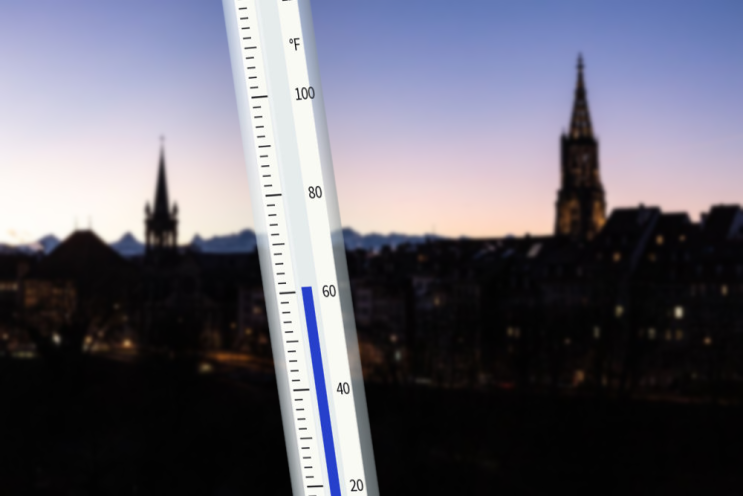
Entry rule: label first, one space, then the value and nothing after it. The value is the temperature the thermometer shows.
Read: 61 °F
